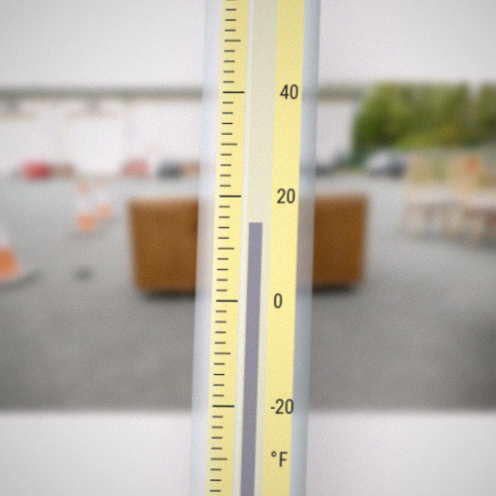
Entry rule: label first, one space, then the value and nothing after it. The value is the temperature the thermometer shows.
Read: 15 °F
